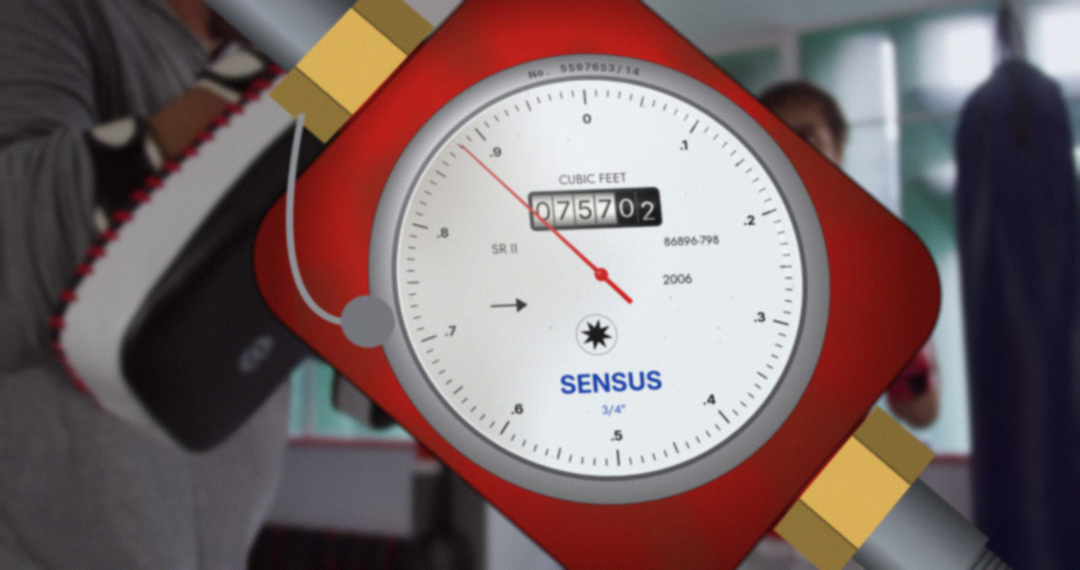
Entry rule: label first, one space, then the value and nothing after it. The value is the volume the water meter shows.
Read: 75701.88 ft³
